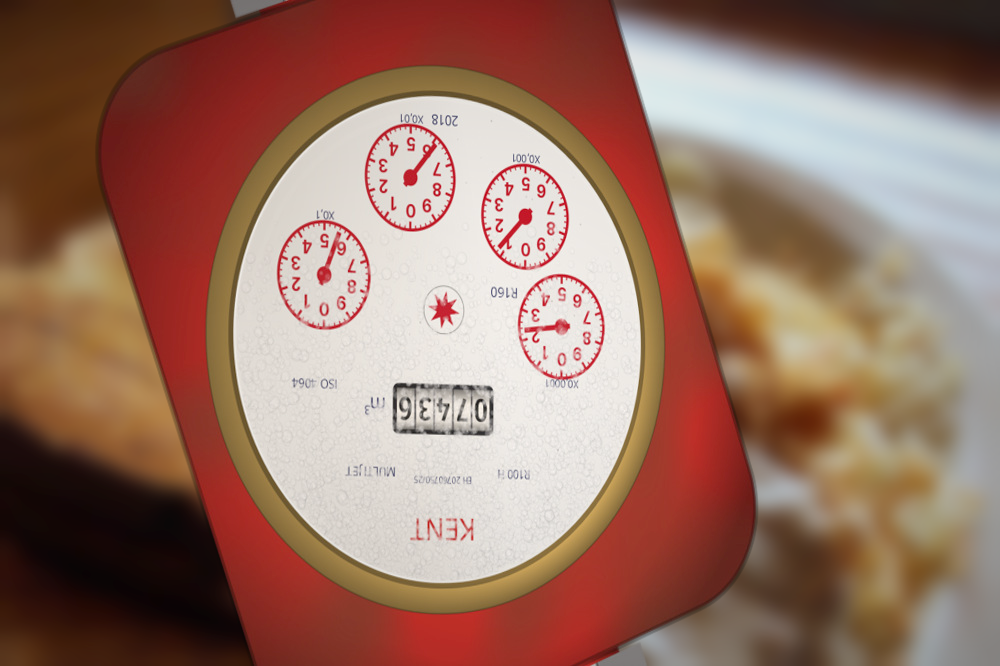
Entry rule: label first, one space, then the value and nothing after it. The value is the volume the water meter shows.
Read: 7436.5612 m³
